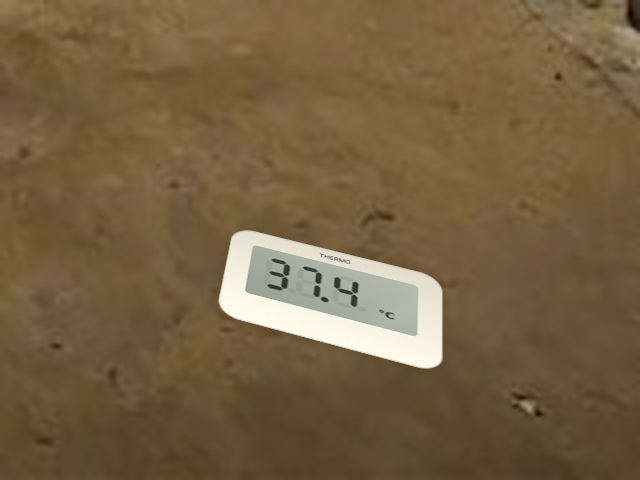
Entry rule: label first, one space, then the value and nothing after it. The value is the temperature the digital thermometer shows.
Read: 37.4 °C
